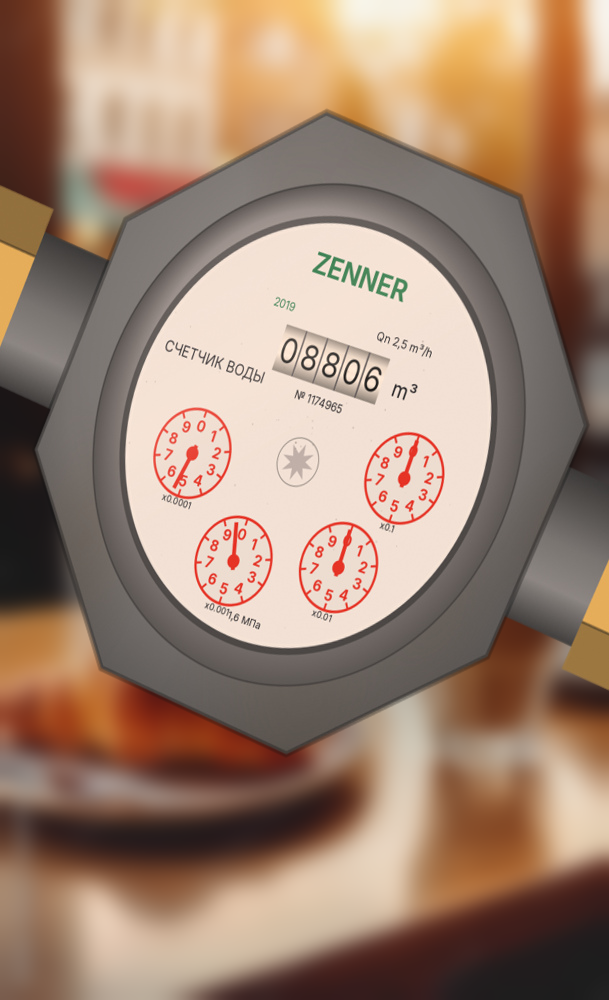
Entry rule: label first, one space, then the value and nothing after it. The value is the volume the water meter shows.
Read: 8805.9995 m³
